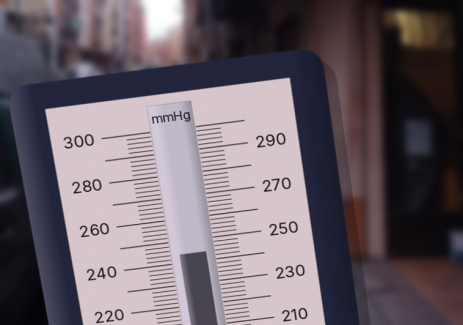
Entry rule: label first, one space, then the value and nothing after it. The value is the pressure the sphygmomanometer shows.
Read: 244 mmHg
